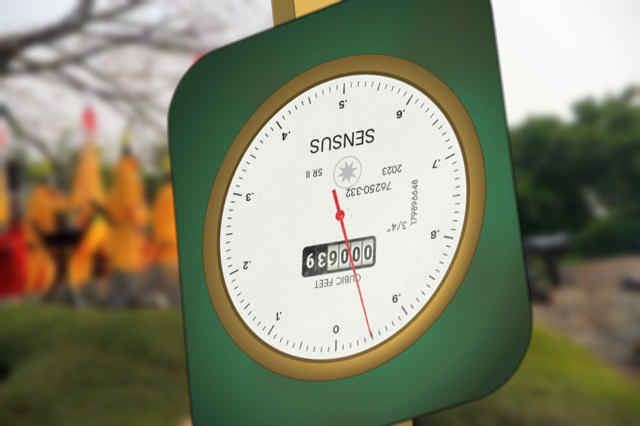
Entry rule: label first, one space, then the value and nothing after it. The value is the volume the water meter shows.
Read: 638.95 ft³
